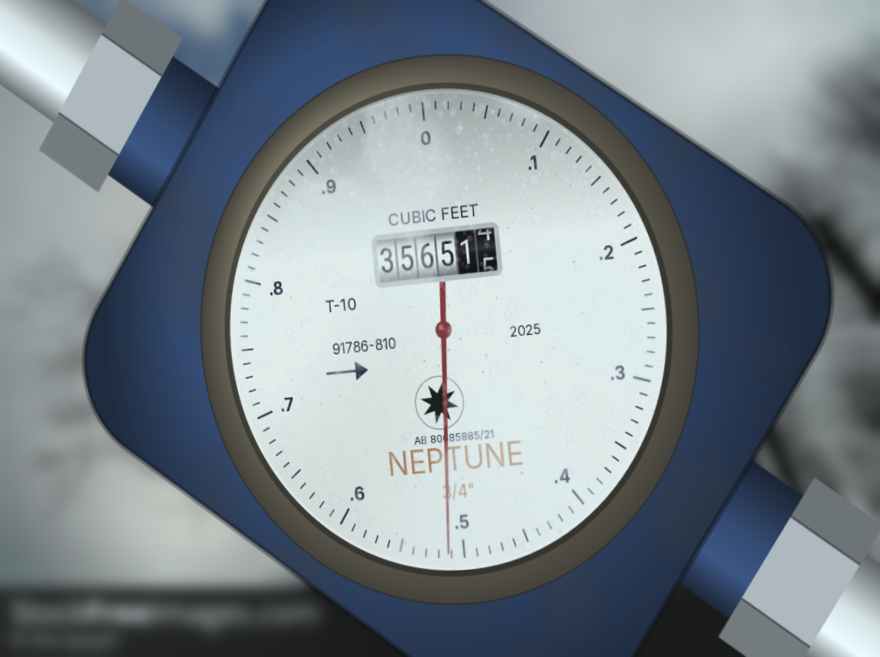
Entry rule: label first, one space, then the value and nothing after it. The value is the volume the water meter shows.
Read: 356514.51 ft³
